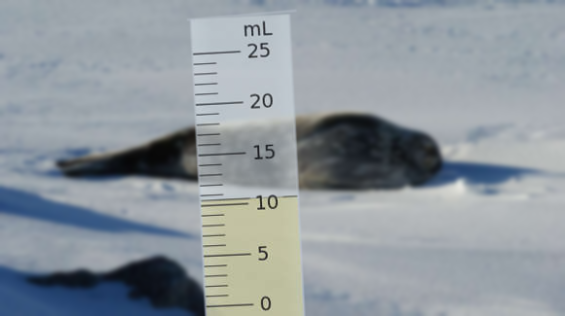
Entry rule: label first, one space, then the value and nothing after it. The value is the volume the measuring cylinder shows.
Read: 10.5 mL
